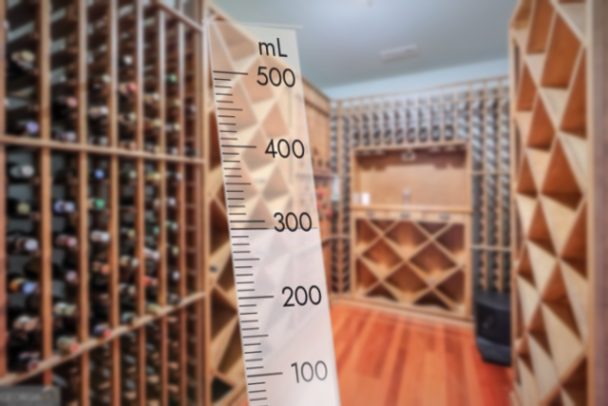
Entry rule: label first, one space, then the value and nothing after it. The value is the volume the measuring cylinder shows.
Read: 290 mL
